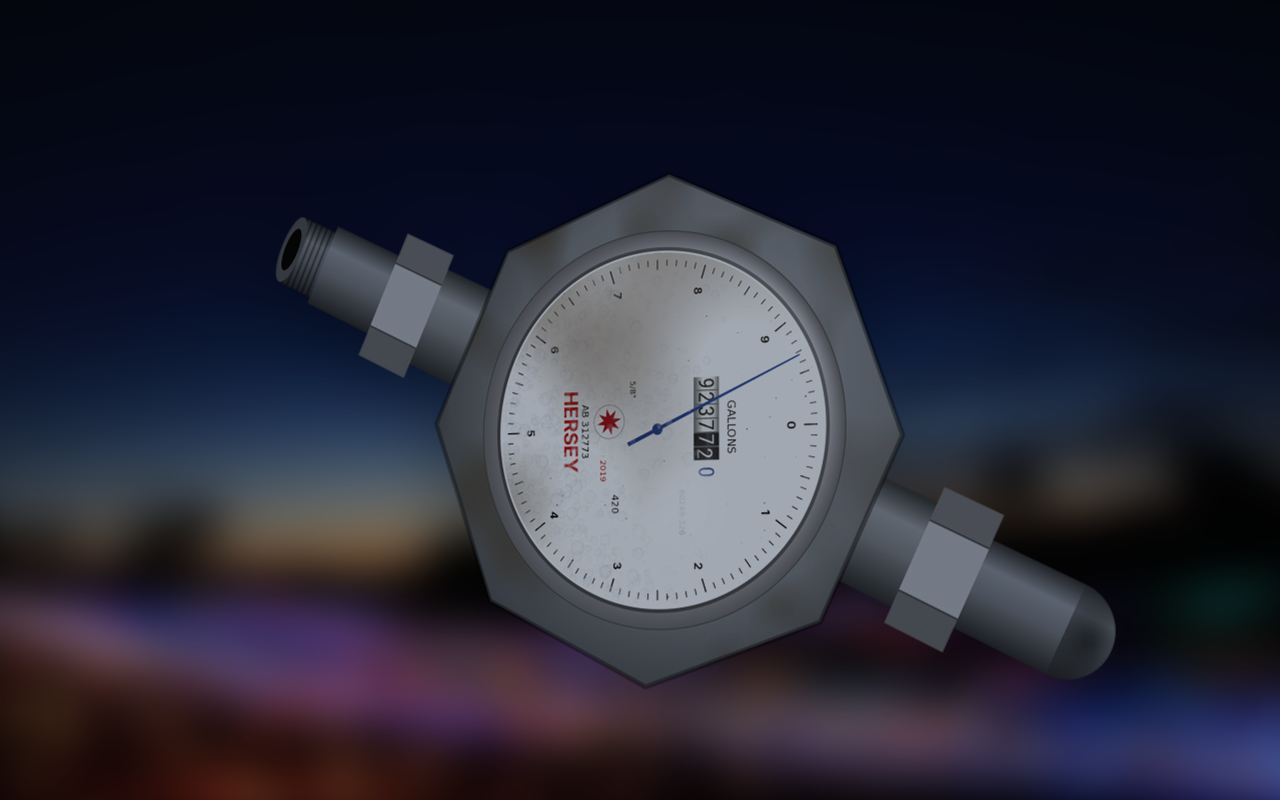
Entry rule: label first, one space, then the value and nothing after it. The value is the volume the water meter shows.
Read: 9237719.3 gal
